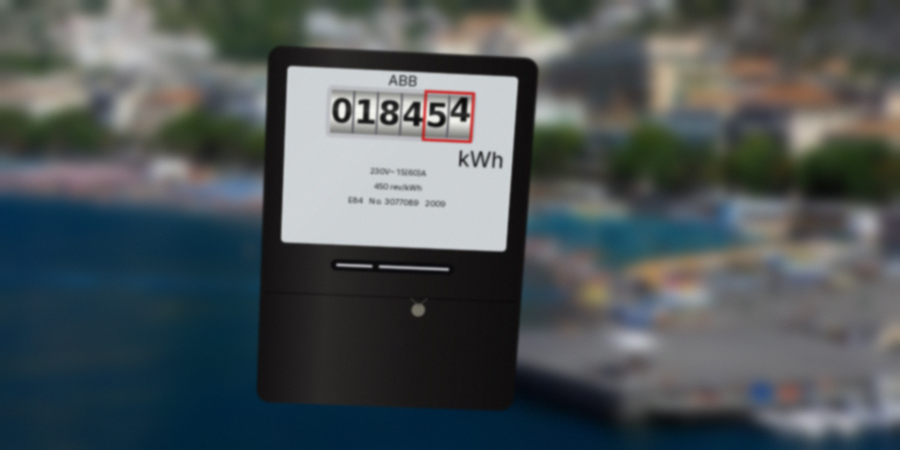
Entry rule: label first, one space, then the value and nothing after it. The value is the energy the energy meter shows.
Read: 184.54 kWh
